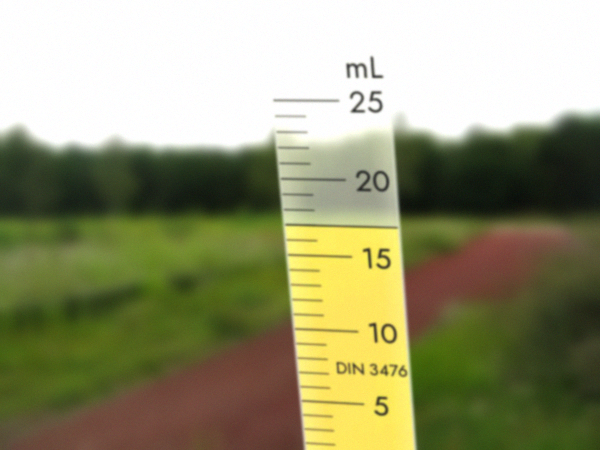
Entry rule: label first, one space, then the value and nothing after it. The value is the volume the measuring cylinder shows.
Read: 17 mL
